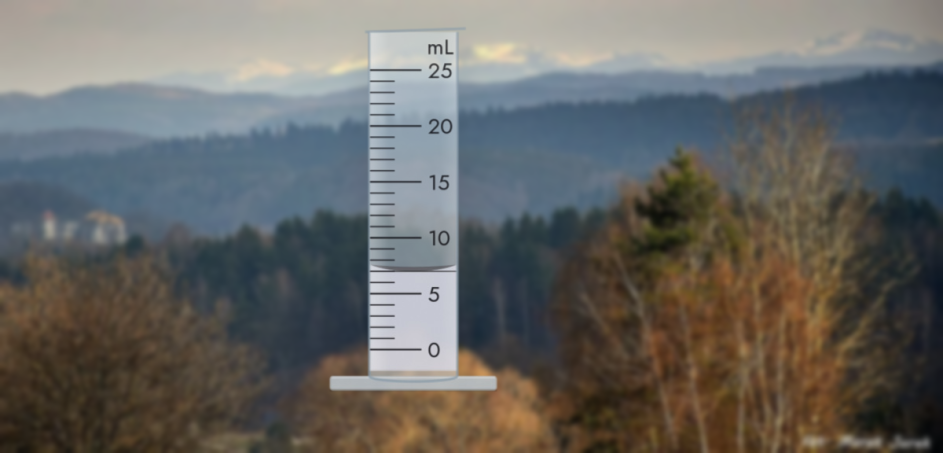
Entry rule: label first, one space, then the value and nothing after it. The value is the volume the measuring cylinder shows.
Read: 7 mL
